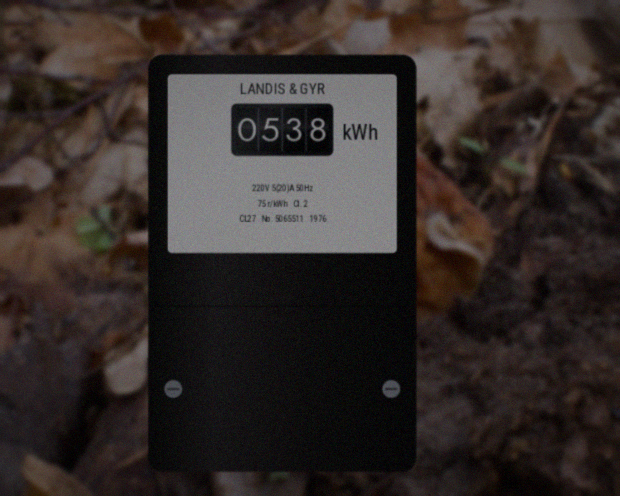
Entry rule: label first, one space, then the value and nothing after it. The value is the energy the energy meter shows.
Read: 538 kWh
